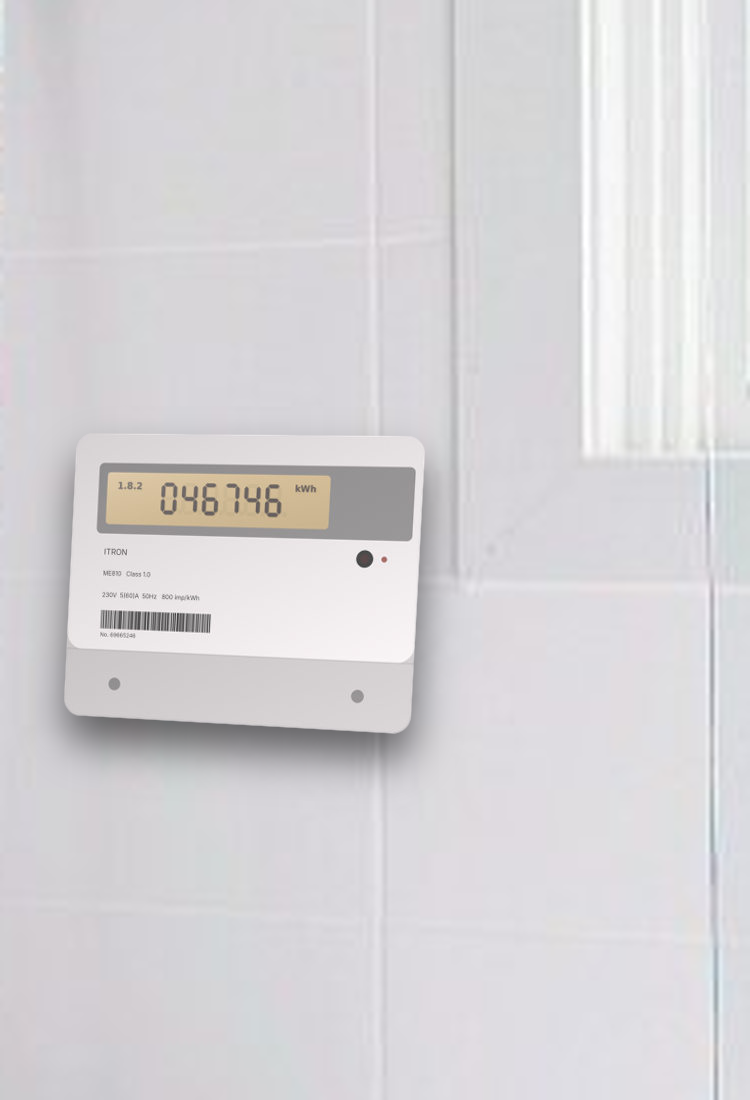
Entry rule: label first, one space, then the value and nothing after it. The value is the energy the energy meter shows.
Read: 46746 kWh
